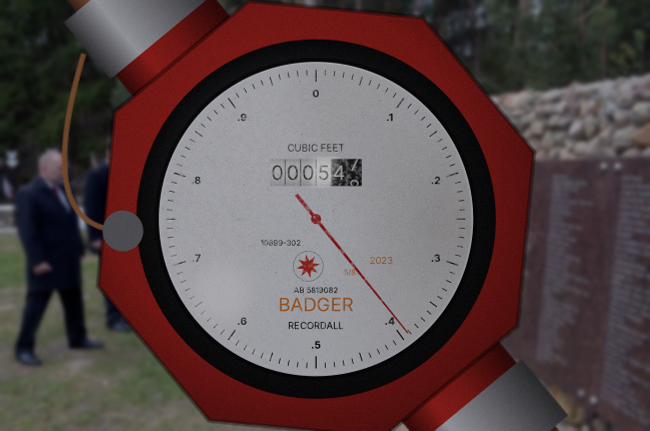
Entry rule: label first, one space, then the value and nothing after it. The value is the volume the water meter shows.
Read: 547.39 ft³
